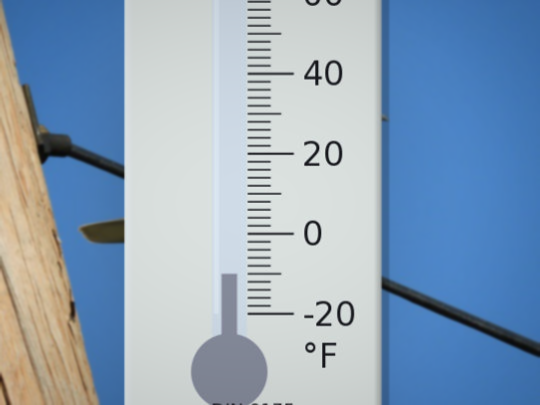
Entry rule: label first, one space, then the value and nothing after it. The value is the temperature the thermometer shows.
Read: -10 °F
